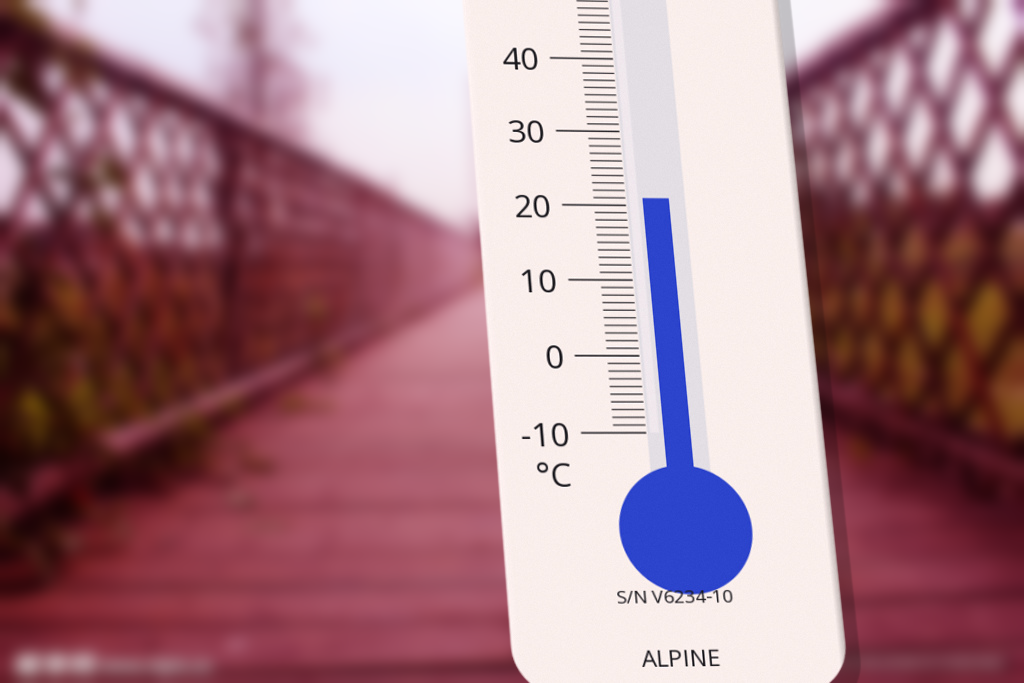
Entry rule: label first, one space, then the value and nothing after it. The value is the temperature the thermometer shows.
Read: 21 °C
